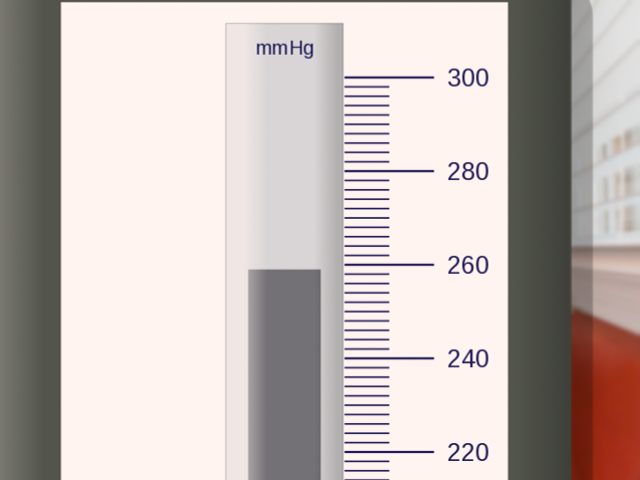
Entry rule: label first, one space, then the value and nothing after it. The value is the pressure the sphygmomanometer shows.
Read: 259 mmHg
